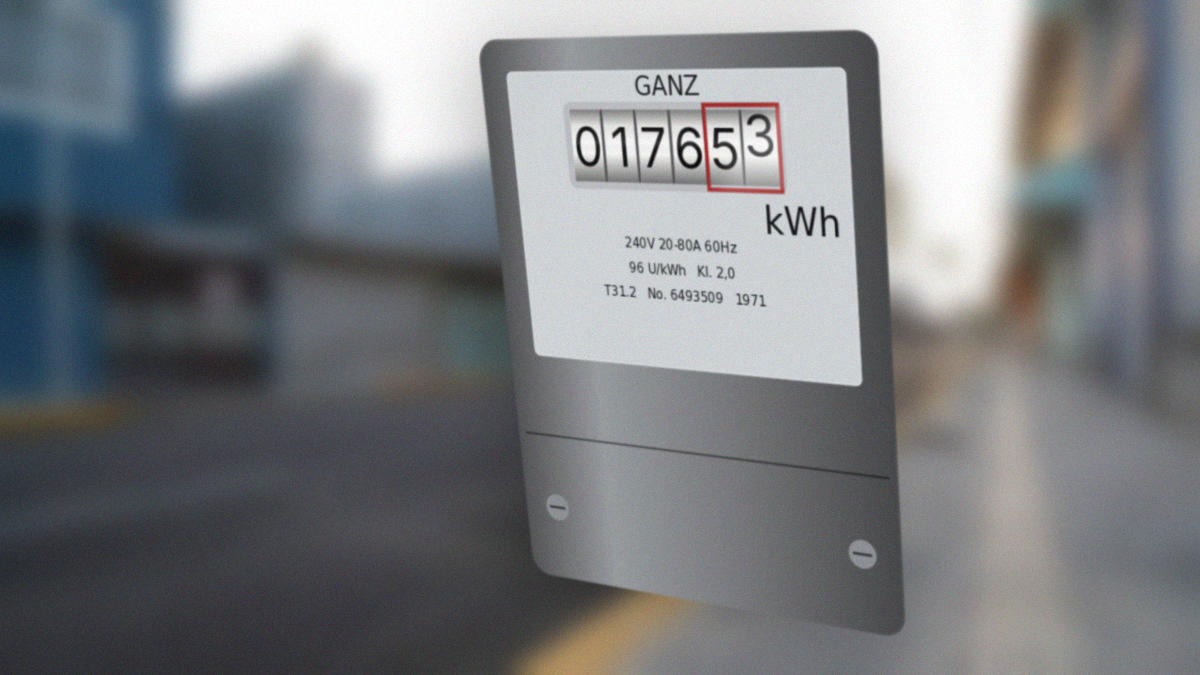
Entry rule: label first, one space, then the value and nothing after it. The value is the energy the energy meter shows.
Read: 176.53 kWh
